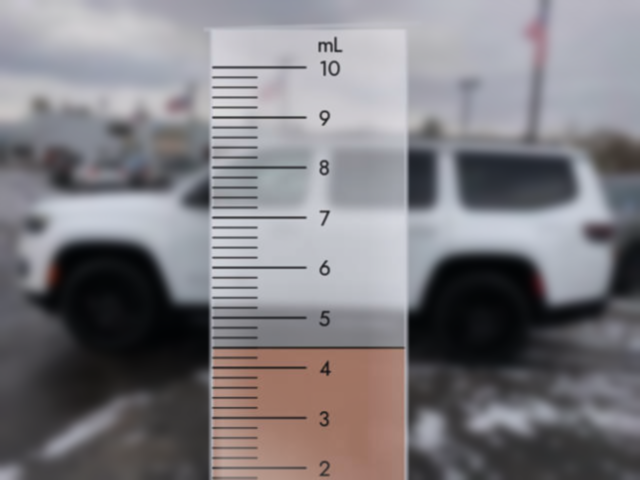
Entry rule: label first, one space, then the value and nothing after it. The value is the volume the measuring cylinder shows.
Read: 4.4 mL
